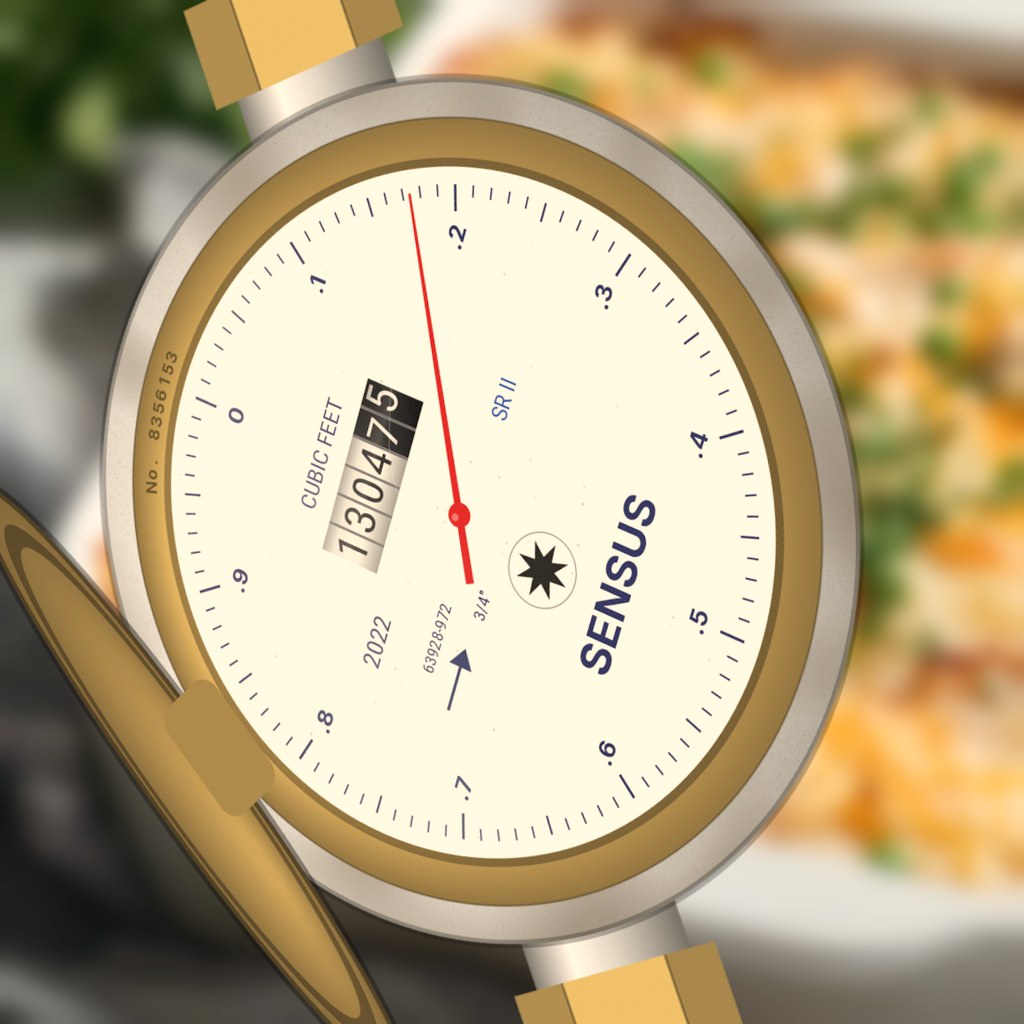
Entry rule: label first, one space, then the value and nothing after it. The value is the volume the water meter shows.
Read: 130475.17 ft³
